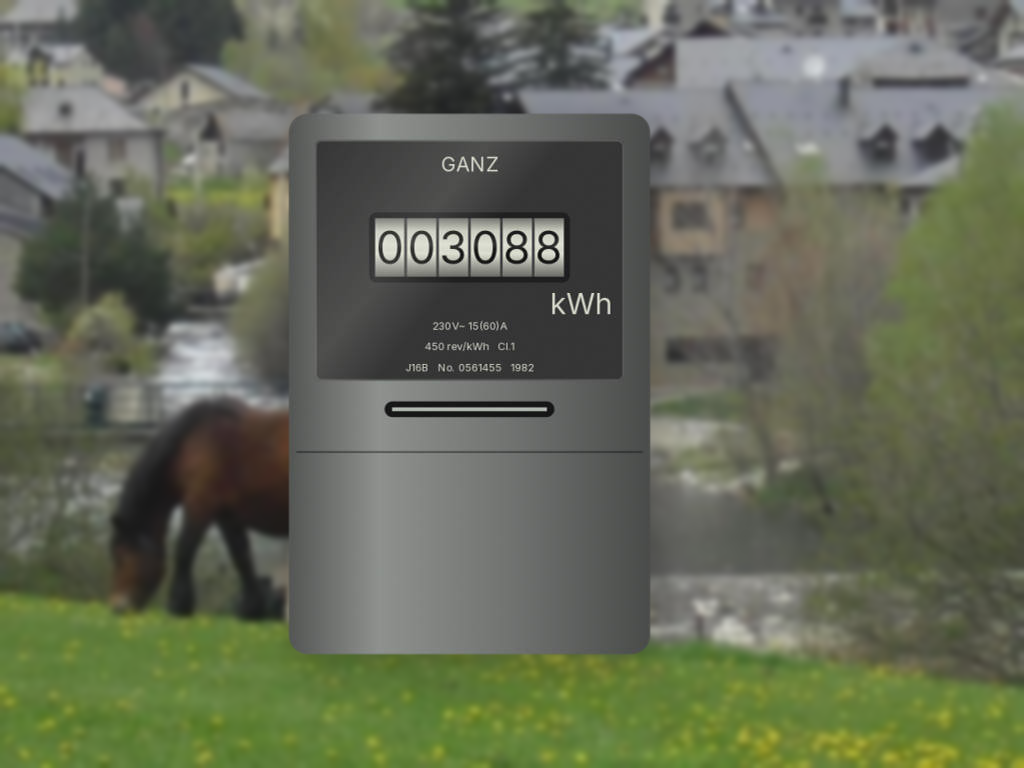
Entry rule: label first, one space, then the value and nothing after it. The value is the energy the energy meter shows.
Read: 3088 kWh
